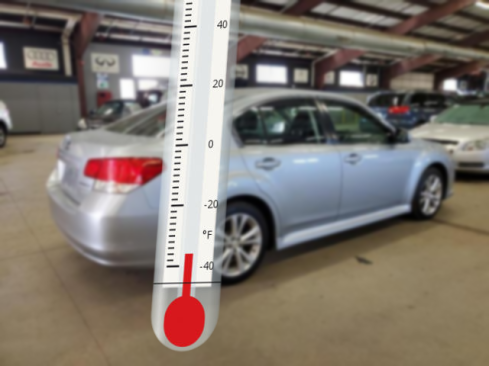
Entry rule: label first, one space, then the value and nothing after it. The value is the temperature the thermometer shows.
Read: -36 °F
